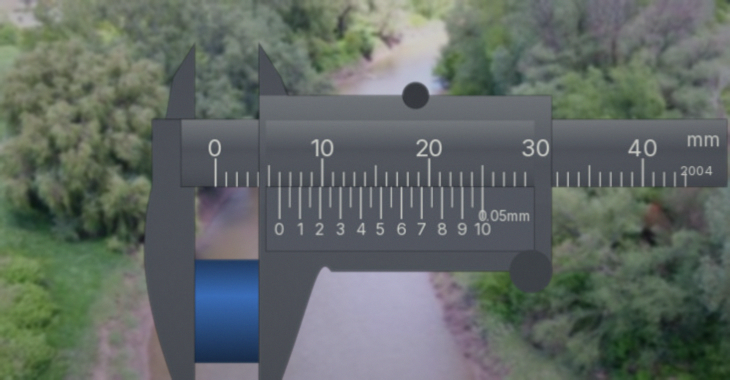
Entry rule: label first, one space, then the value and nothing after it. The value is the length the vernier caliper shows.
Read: 6.0 mm
